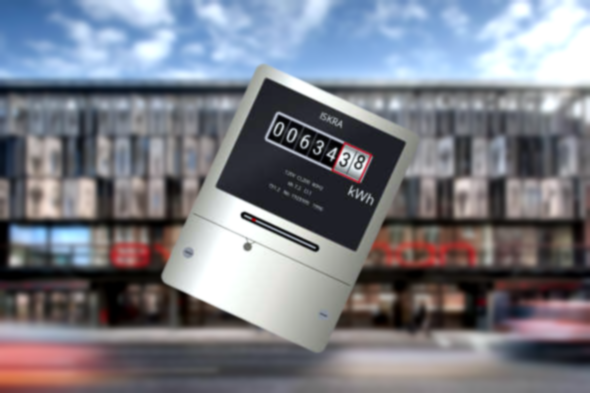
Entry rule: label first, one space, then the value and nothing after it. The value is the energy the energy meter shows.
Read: 634.38 kWh
